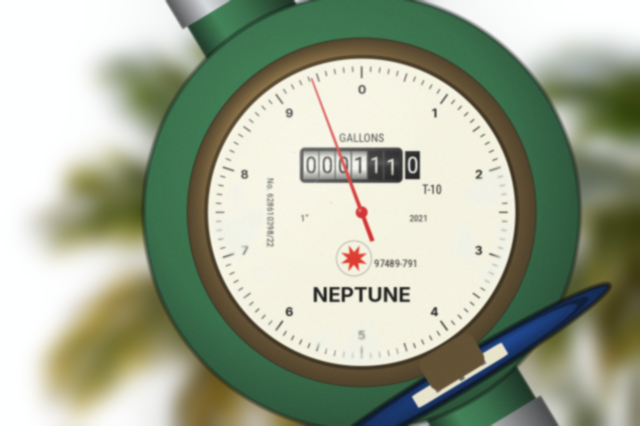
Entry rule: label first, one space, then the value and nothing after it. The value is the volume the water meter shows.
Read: 1109.4 gal
